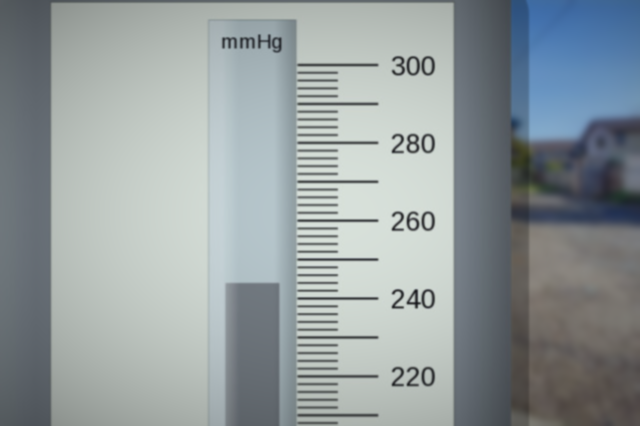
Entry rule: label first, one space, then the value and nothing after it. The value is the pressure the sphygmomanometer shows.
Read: 244 mmHg
